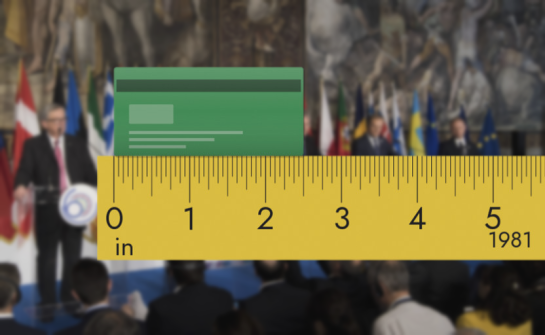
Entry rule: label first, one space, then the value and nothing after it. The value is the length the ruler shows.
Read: 2.5 in
